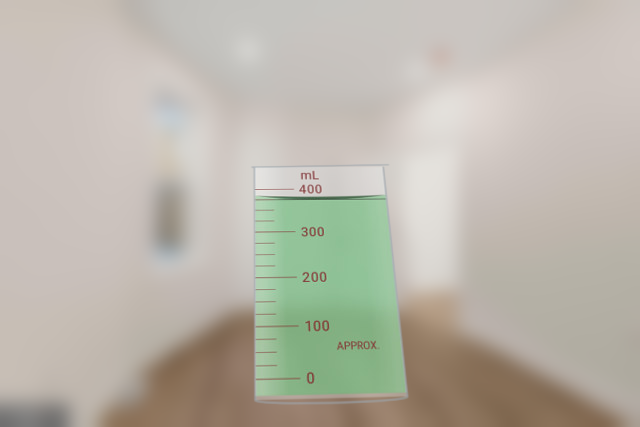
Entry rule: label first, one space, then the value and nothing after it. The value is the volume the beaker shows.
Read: 375 mL
